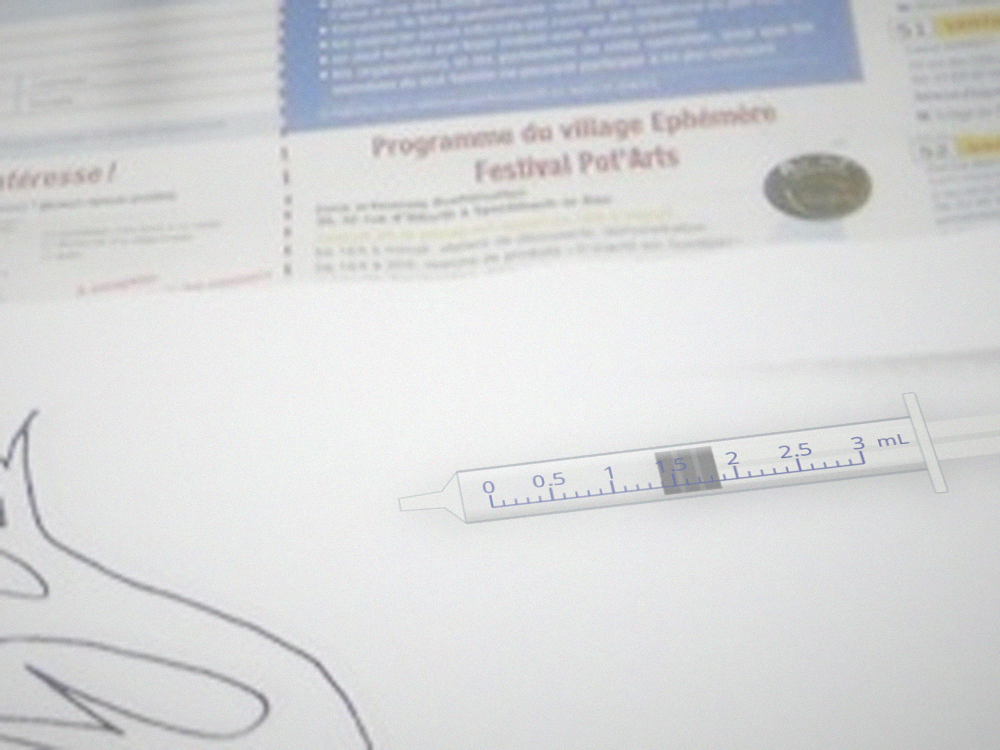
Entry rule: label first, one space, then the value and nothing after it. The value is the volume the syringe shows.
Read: 1.4 mL
